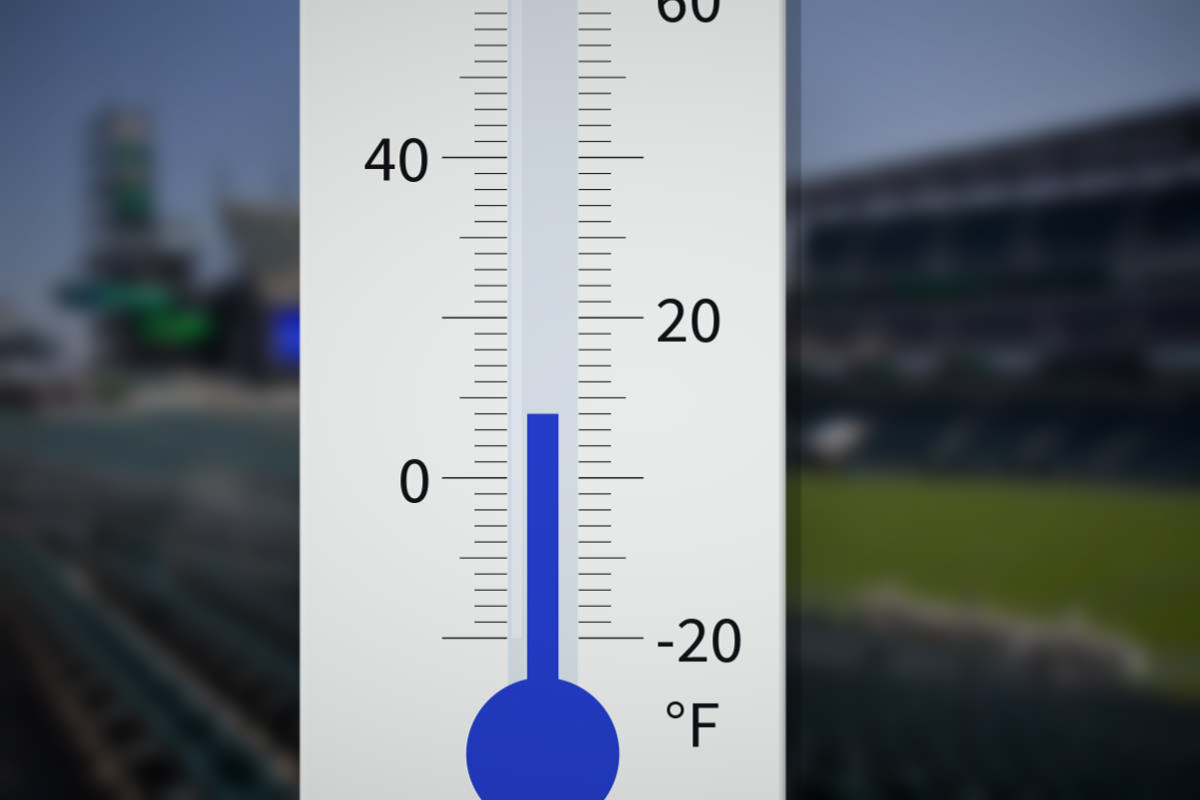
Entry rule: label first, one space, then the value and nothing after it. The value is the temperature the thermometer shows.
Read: 8 °F
